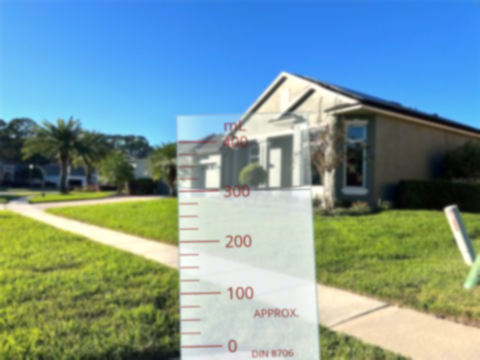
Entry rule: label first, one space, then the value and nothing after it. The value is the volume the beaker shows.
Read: 300 mL
